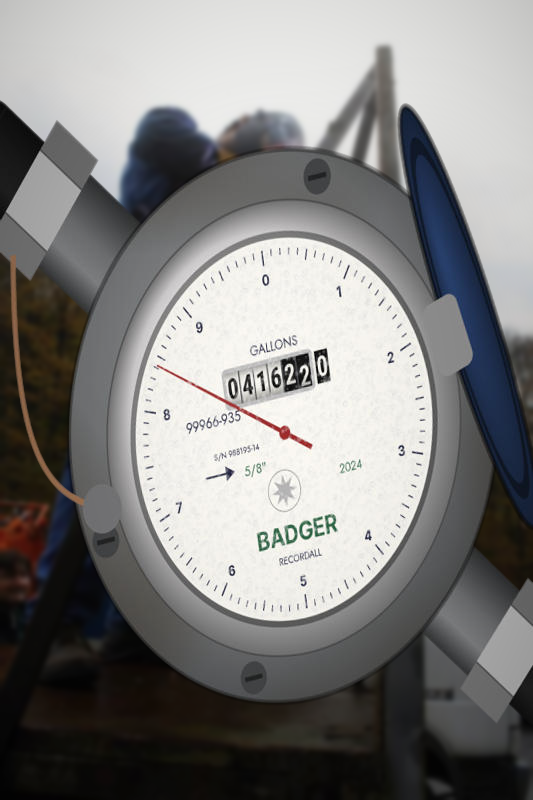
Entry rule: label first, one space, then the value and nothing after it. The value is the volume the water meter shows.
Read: 416218.4 gal
